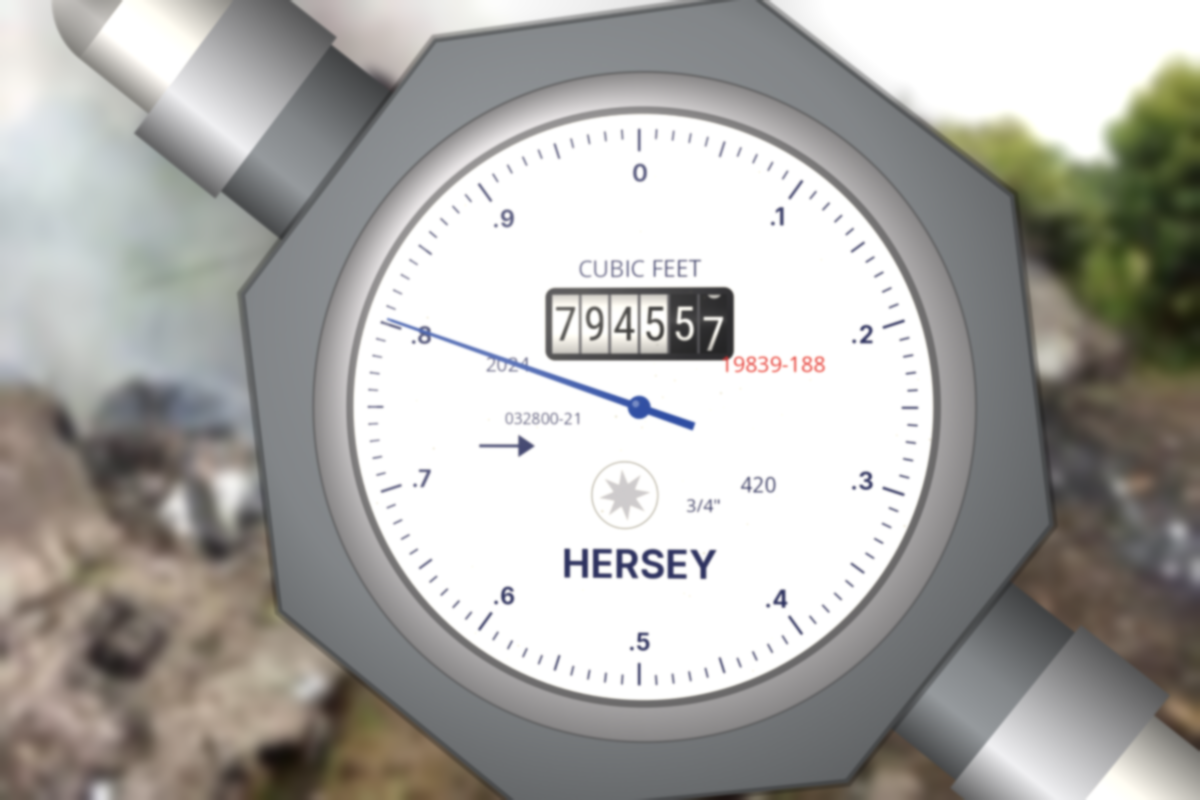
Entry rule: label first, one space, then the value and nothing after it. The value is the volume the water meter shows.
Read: 794556.80 ft³
